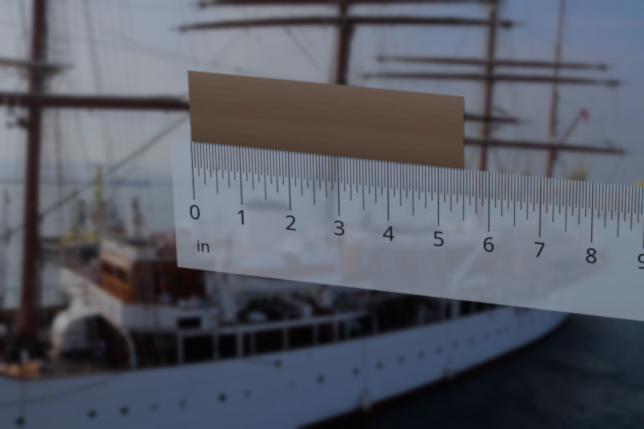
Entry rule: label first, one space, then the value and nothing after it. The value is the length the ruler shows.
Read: 5.5 in
